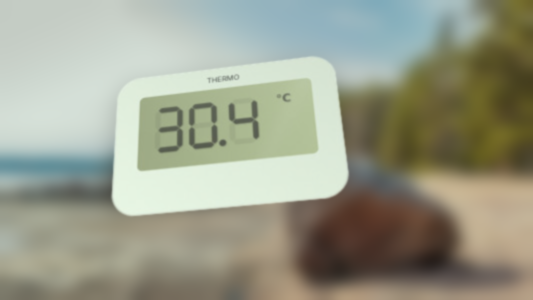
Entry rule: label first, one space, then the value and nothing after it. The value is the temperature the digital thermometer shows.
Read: 30.4 °C
